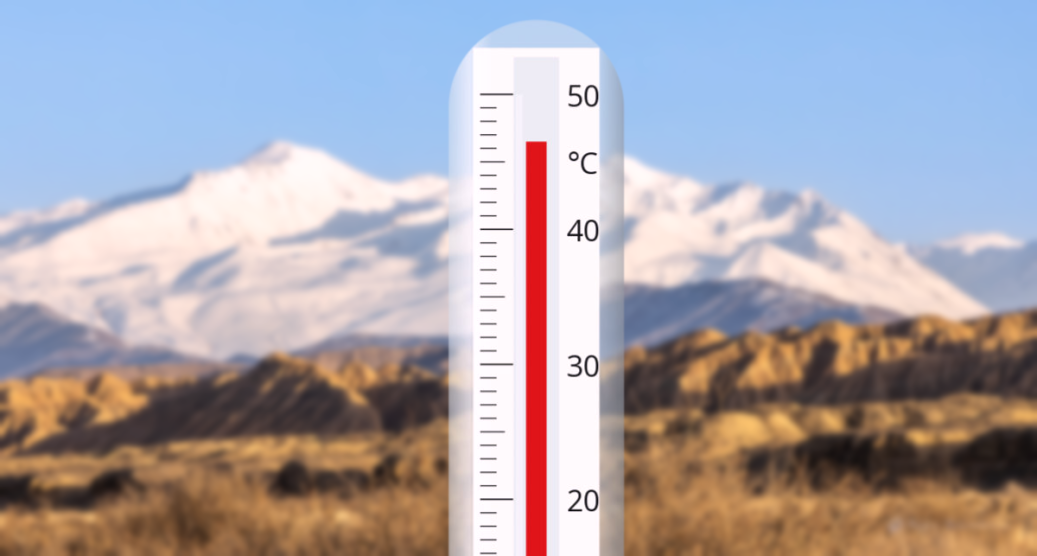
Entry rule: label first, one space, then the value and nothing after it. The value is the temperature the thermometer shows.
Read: 46.5 °C
